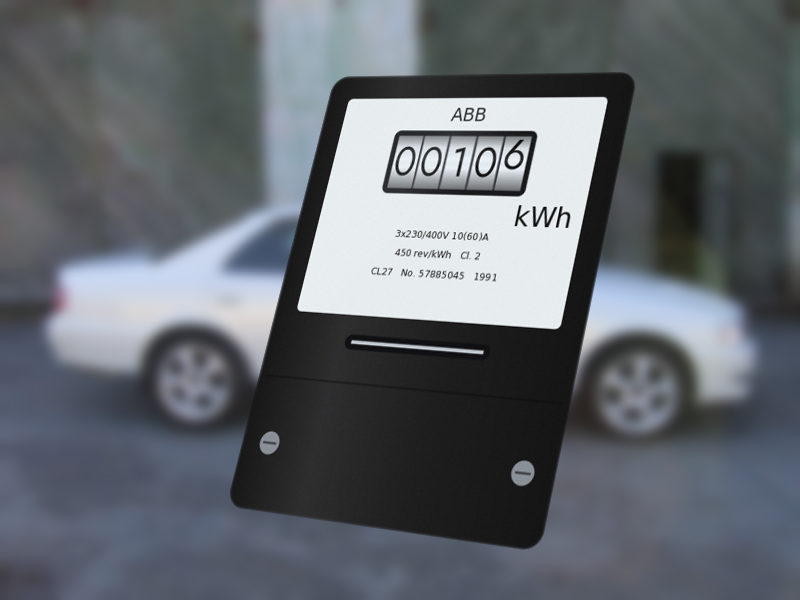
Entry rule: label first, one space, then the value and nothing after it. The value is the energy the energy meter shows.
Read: 106 kWh
